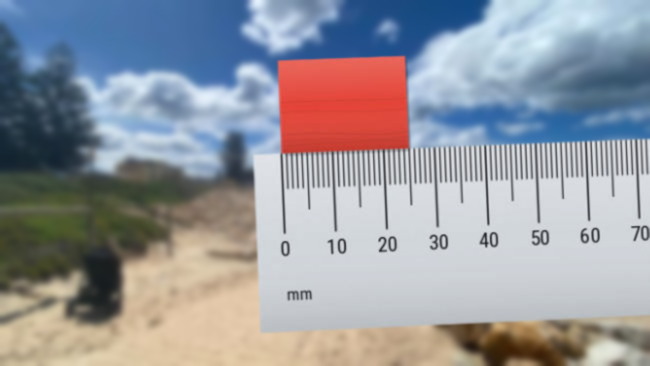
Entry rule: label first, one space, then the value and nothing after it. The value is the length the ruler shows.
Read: 25 mm
